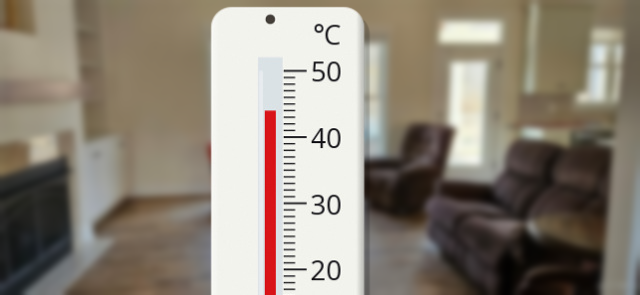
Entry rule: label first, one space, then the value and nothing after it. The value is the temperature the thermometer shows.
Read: 44 °C
